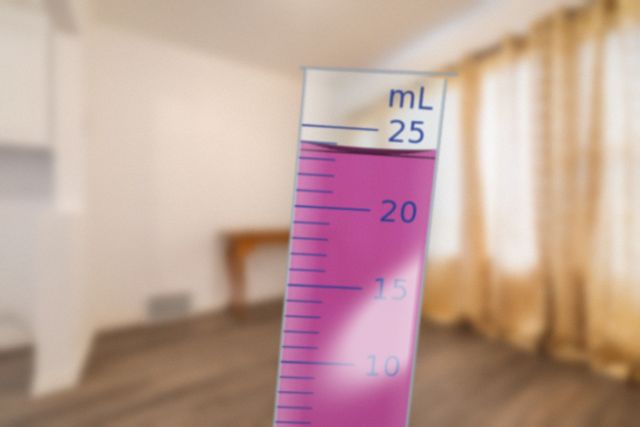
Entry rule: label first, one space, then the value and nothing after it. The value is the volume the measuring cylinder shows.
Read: 23.5 mL
